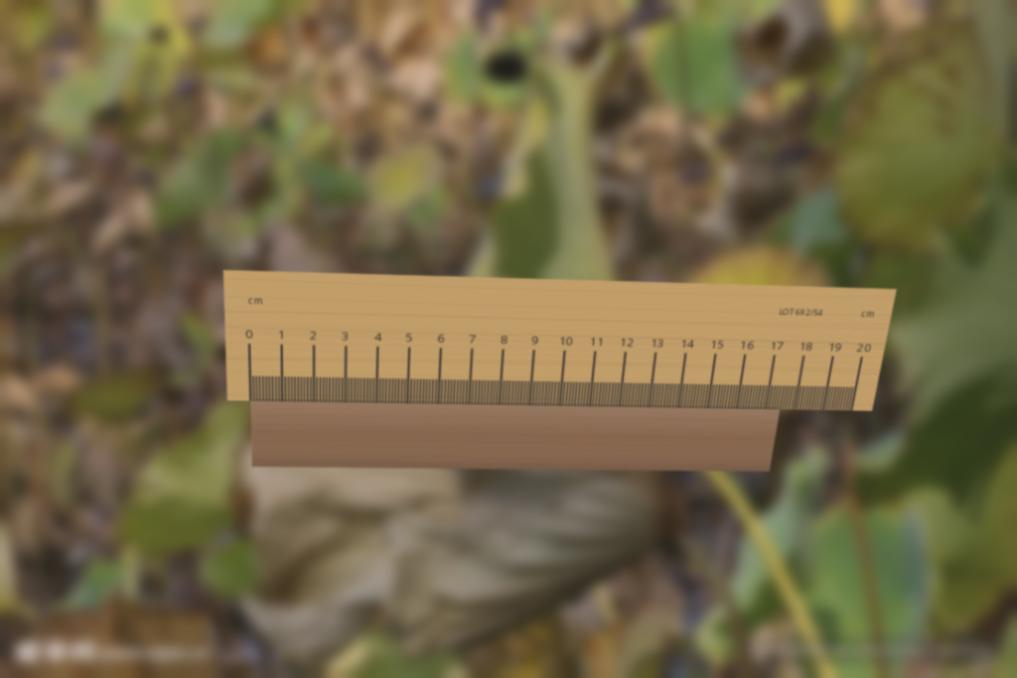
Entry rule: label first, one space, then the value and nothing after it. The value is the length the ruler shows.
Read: 17.5 cm
